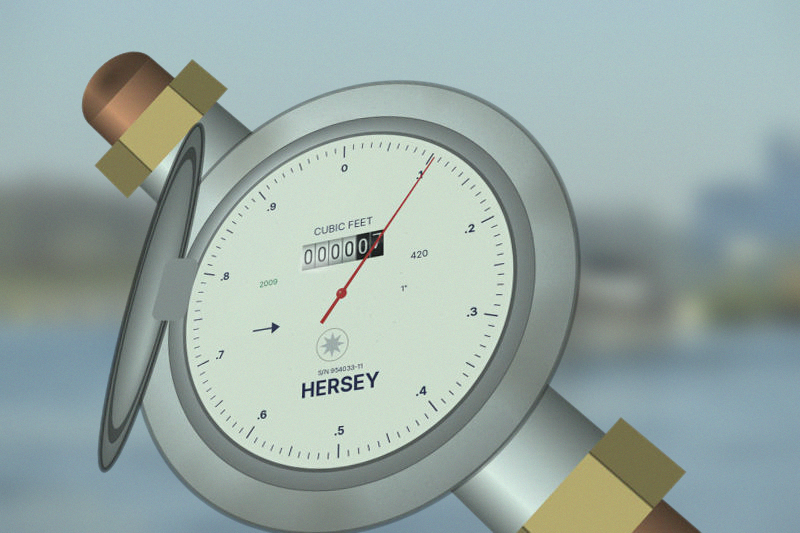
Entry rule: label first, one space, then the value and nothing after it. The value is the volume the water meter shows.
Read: 7.10 ft³
